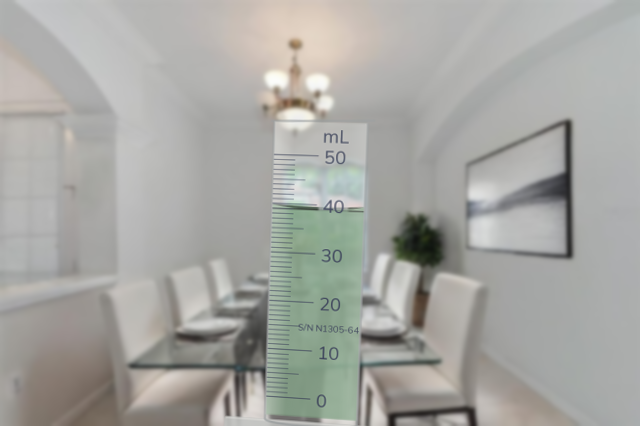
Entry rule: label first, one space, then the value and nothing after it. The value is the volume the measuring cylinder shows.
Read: 39 mL
